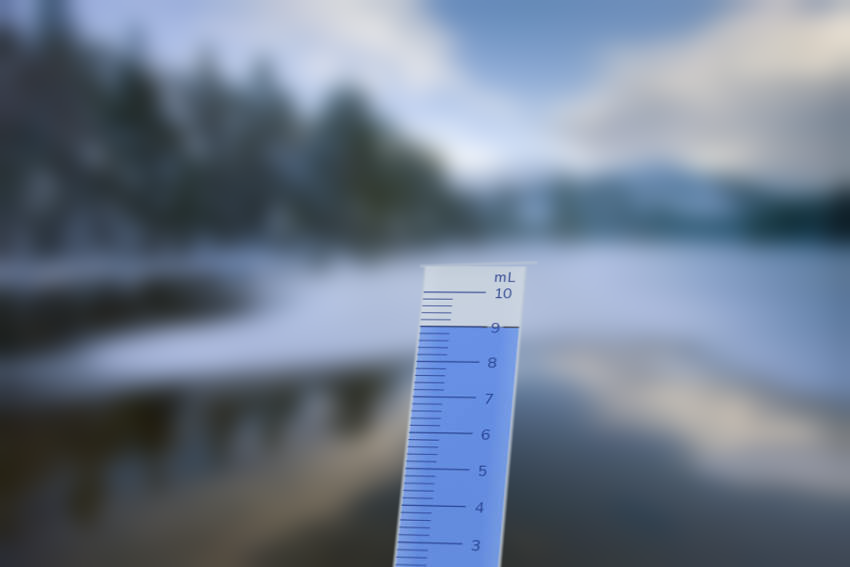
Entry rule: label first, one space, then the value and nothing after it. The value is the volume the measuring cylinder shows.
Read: 9 mL
